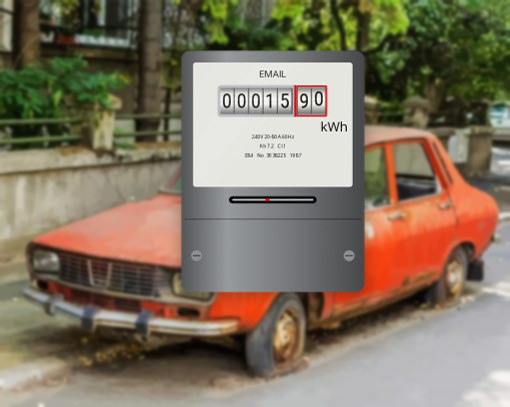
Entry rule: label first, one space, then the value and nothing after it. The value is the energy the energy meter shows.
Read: 15.90 kWh
